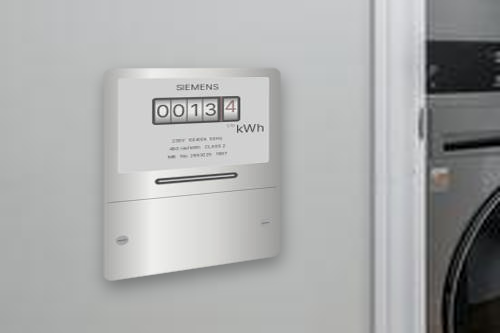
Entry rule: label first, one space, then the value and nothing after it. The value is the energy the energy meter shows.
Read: 13.4 kWh
